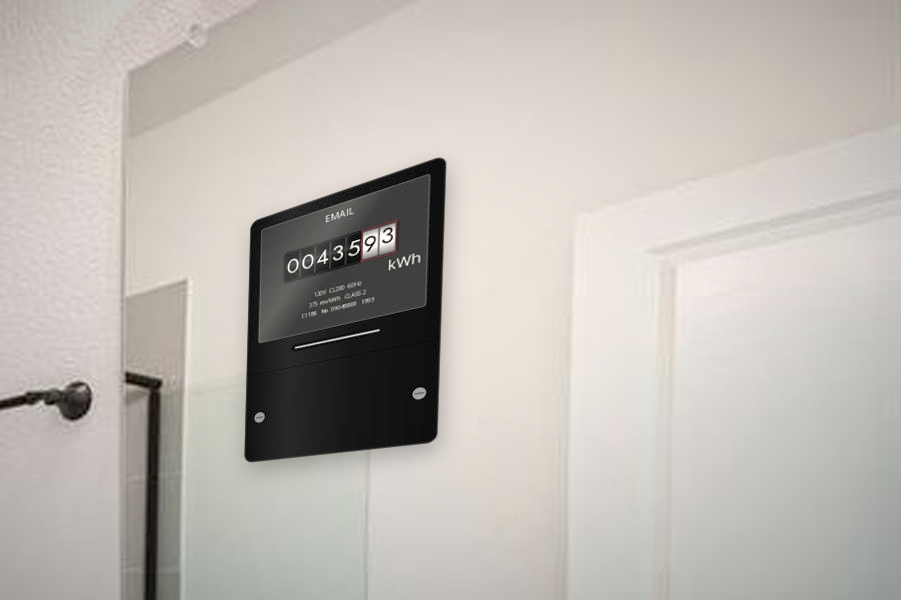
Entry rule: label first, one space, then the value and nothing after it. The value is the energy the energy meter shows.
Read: 435.93 kWh
